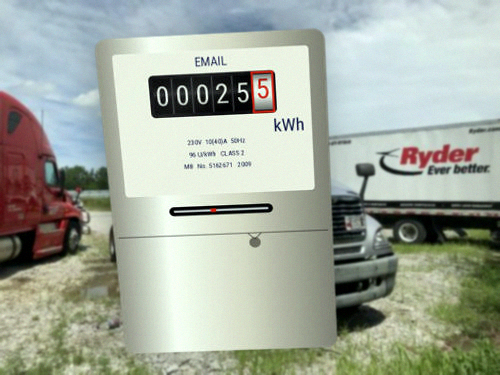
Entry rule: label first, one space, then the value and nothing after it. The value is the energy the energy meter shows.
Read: 25.5 kWh
